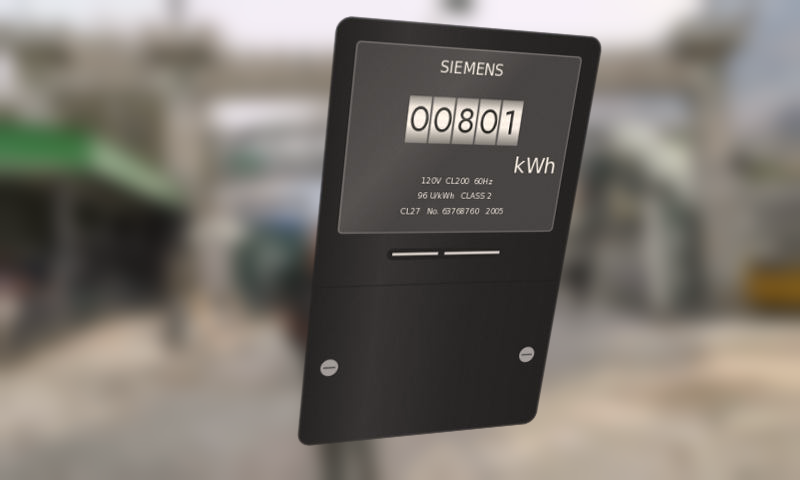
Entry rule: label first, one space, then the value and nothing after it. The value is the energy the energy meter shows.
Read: 801 kWh
